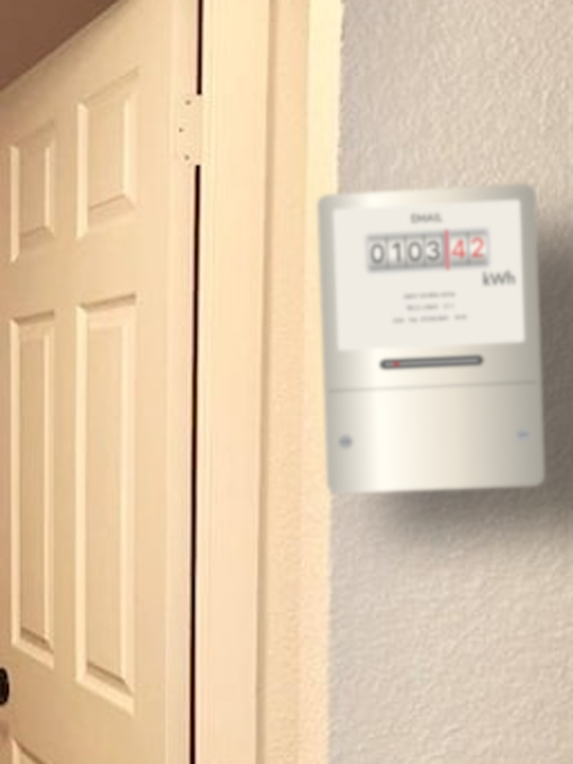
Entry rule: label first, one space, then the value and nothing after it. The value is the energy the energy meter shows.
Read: 103.42 kWh
